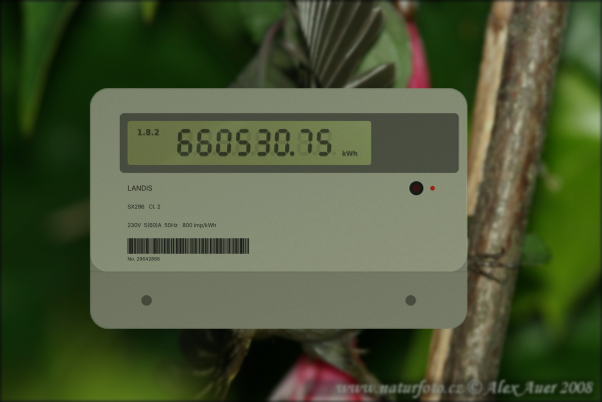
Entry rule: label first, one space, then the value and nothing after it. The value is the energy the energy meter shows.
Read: 660530.75 kWh
